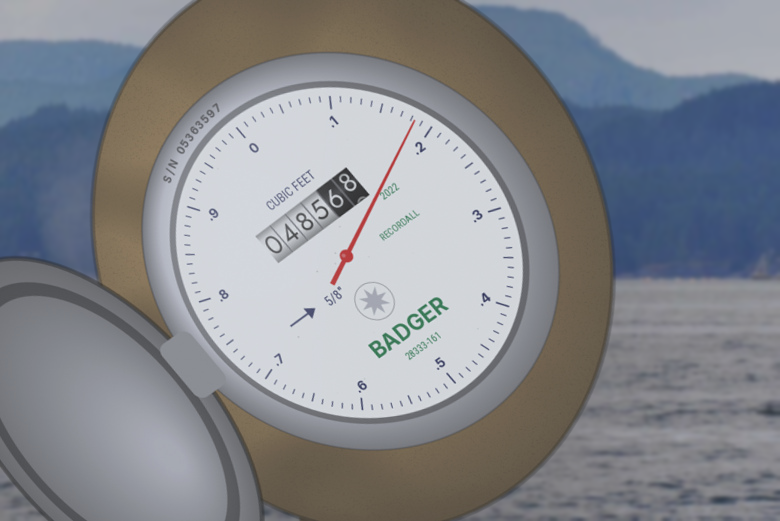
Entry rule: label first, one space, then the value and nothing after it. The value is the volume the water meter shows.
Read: 48568.18 ft³
